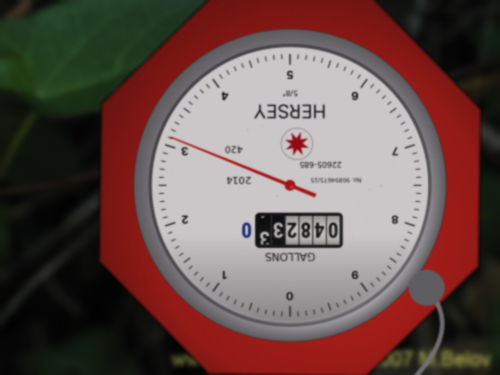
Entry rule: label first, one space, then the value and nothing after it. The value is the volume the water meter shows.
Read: 482333.1 gal
